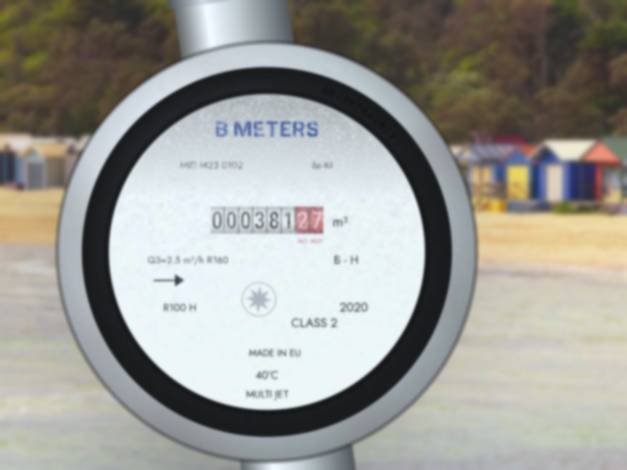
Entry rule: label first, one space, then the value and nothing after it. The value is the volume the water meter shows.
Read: 381.27 m³
